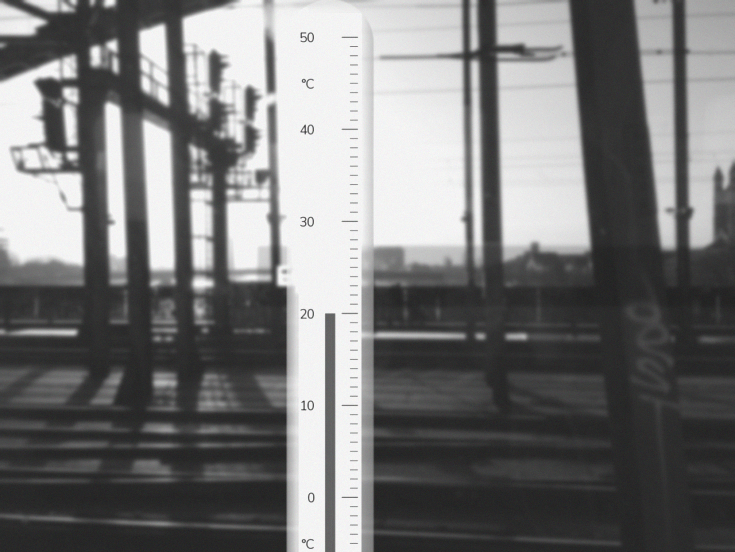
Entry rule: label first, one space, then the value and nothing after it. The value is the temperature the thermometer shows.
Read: 20 °C
